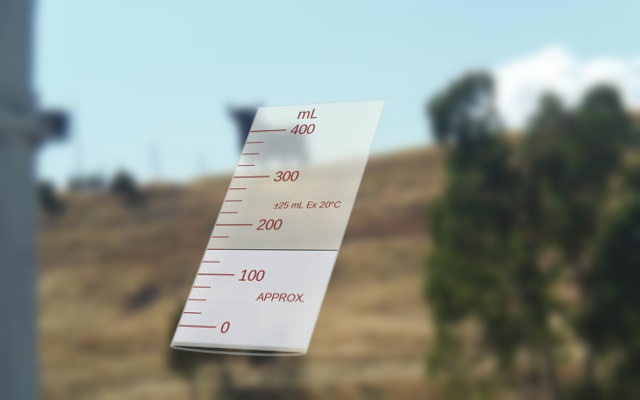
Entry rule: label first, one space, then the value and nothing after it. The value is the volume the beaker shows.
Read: 150 mL
